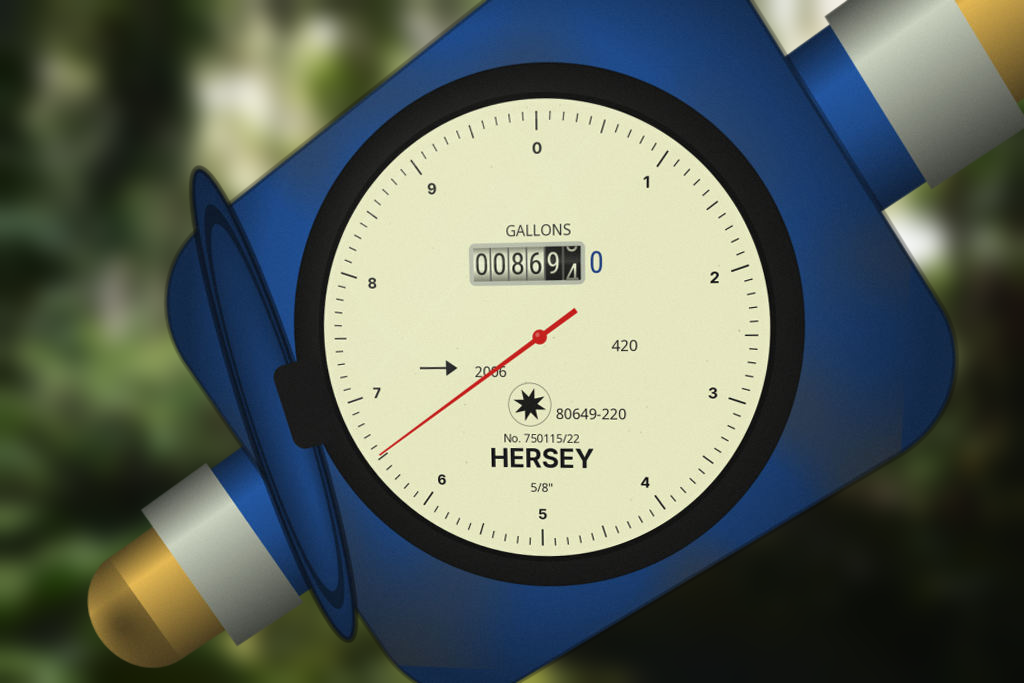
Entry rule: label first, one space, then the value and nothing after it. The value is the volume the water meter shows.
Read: 86936.5 gal
